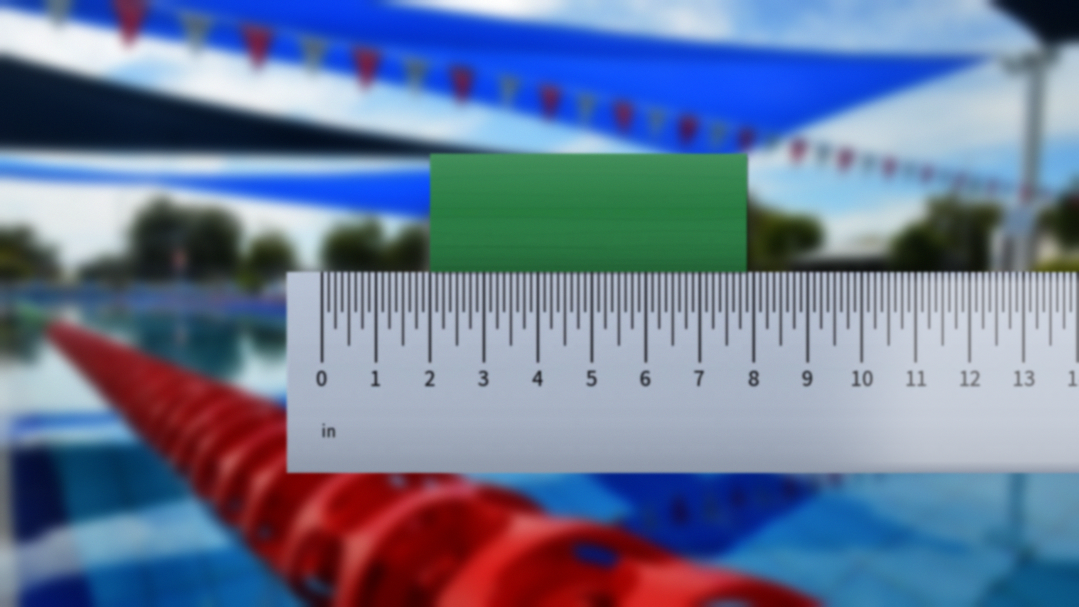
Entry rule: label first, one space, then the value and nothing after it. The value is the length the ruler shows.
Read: 5.875 in
